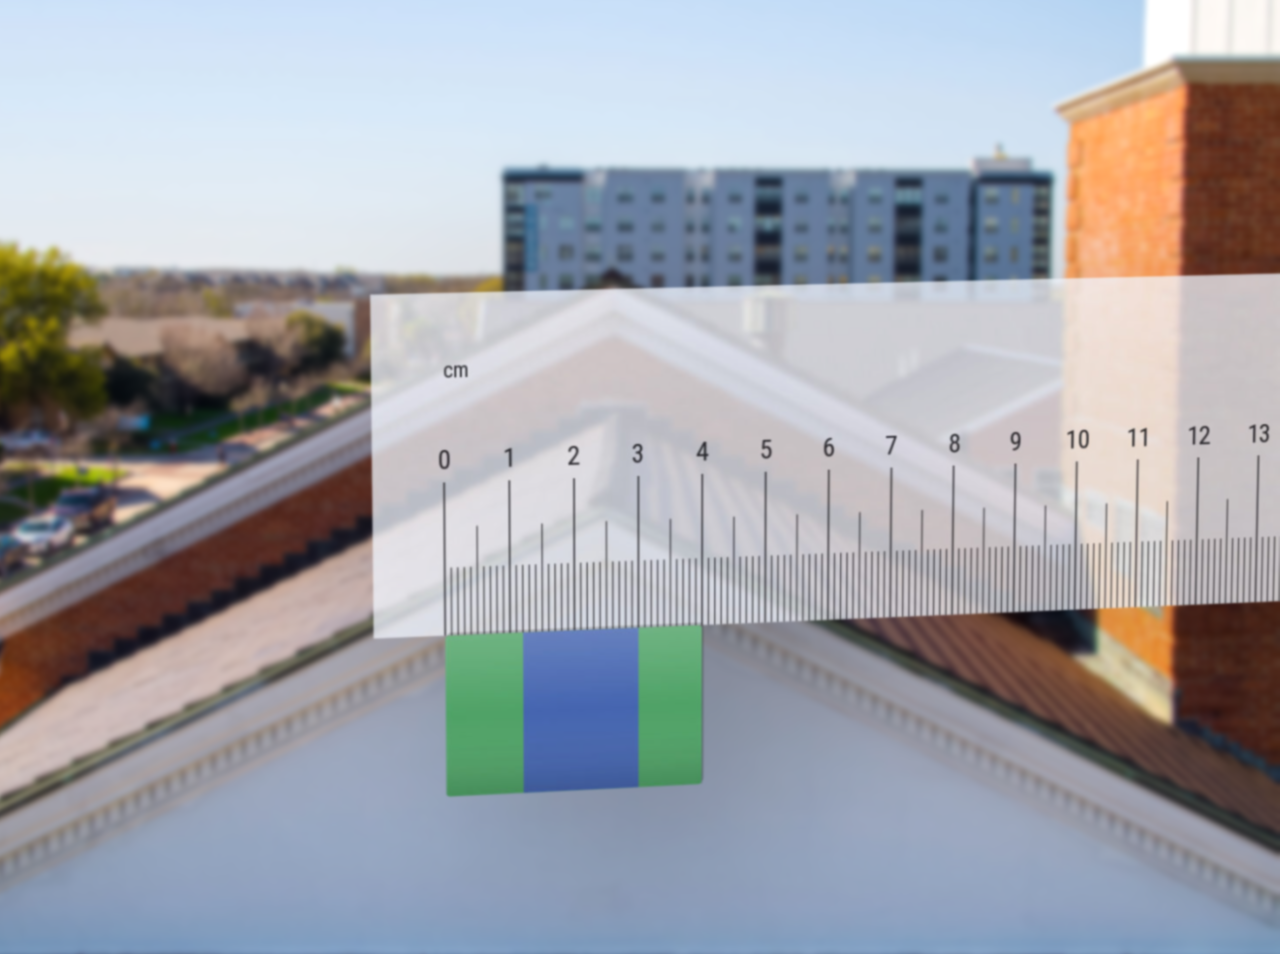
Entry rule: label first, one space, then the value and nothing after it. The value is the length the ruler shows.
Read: 4 cm
